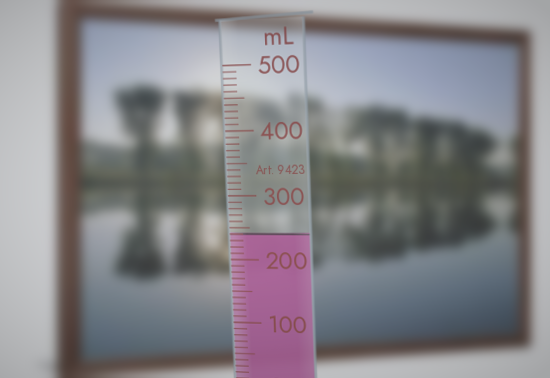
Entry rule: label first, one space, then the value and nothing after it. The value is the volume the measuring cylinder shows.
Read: 240 mL
